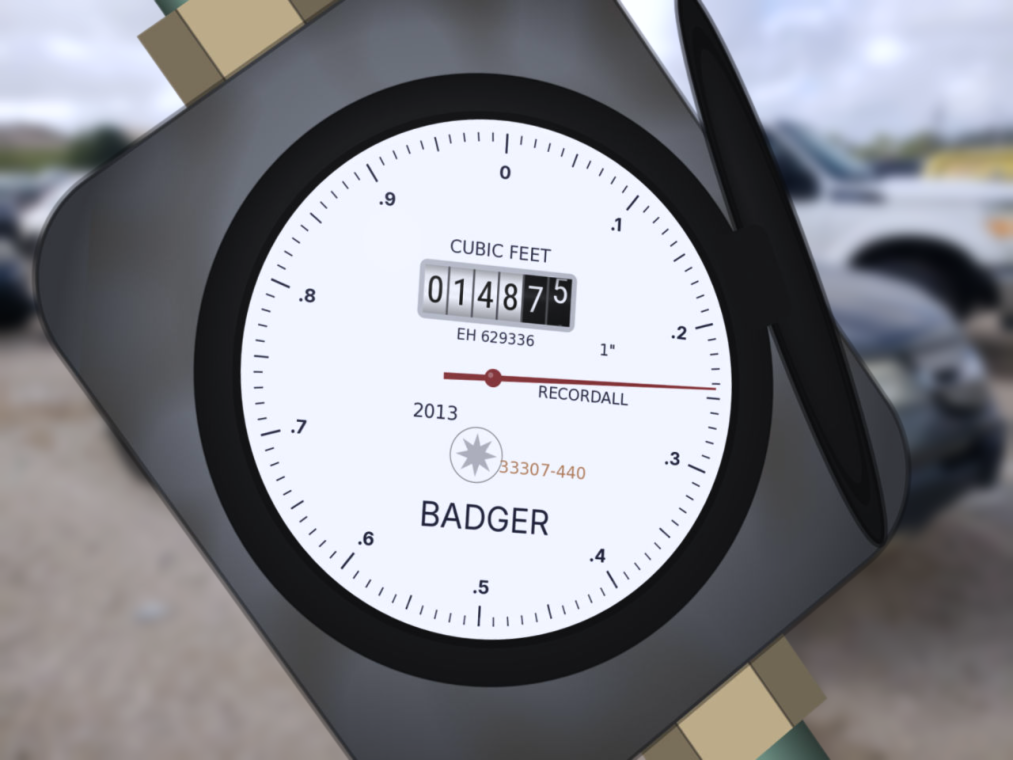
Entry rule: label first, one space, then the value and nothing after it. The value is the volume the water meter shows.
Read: 14875.24 ft³
